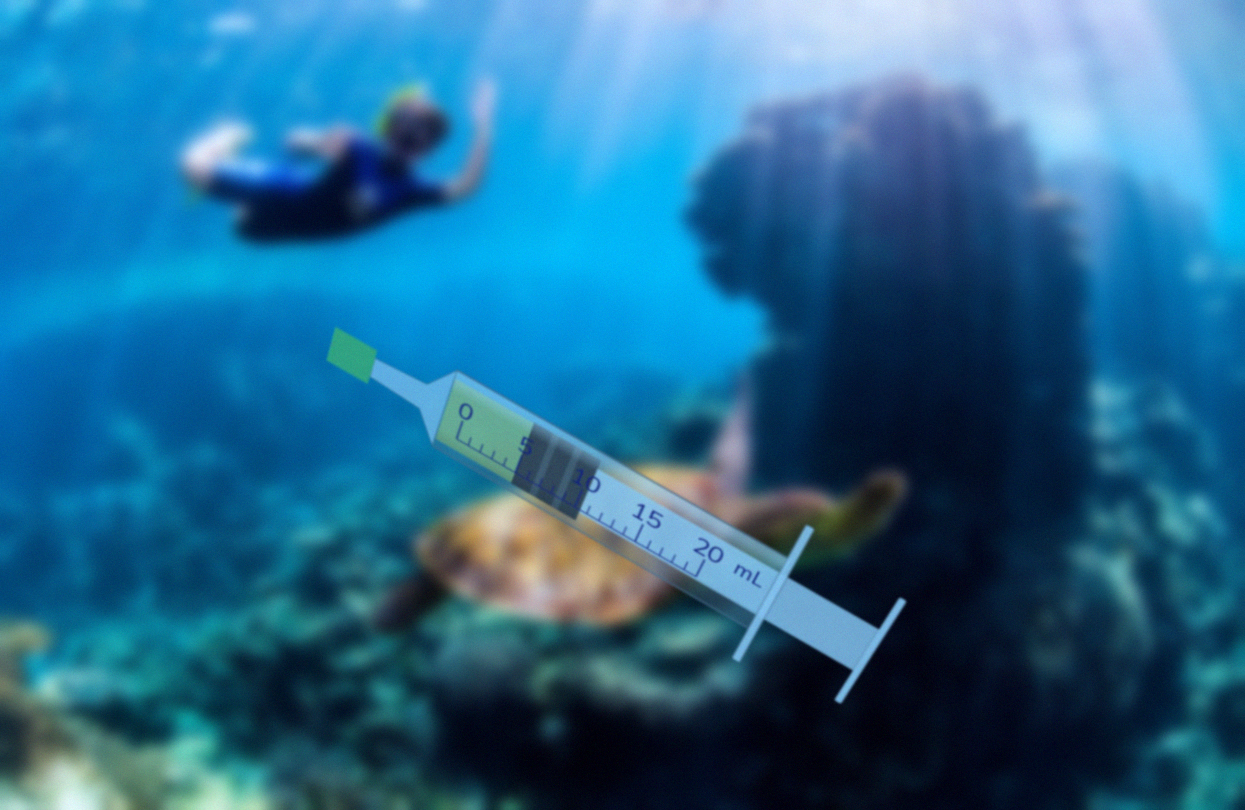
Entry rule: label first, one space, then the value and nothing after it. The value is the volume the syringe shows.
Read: 5 mL
